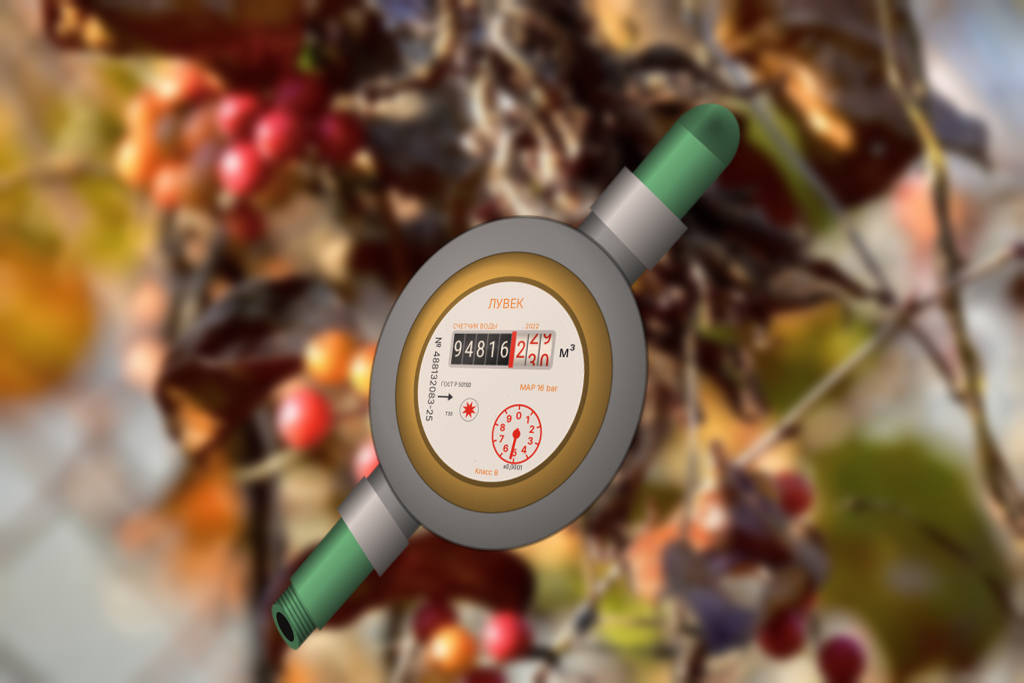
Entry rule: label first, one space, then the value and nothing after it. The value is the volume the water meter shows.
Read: 94816.2295 m³
